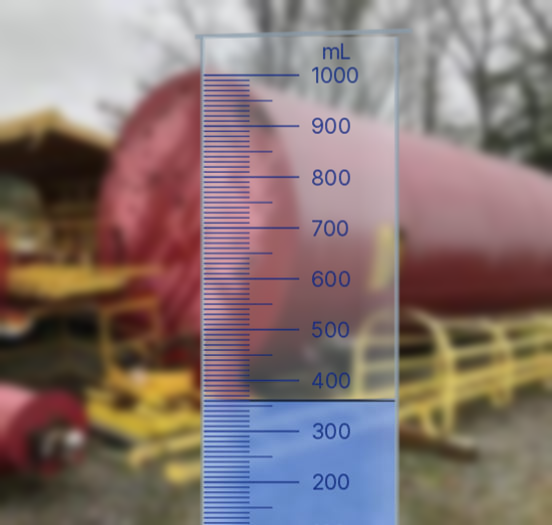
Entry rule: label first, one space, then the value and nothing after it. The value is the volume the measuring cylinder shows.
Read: 360 mL
